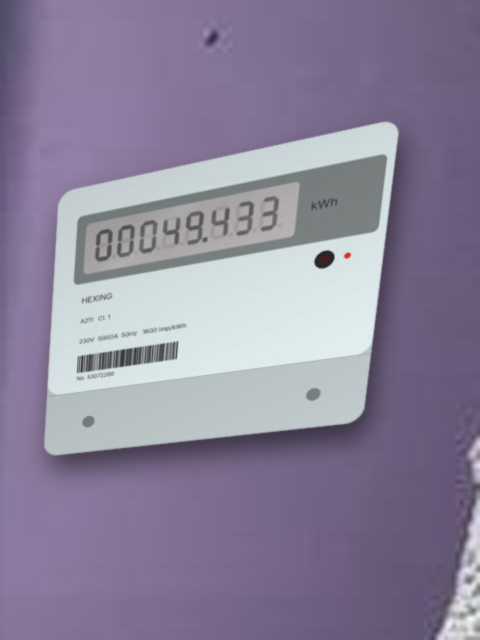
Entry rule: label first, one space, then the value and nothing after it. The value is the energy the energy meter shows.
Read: 49.433 kWh
